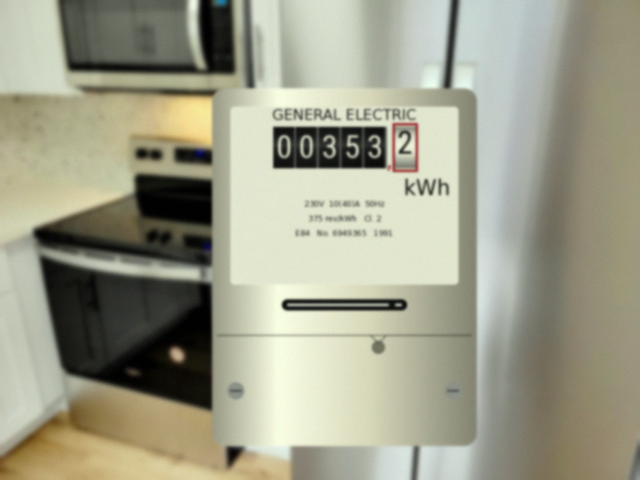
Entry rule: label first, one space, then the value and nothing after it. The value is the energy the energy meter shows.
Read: 353.2 kWh
